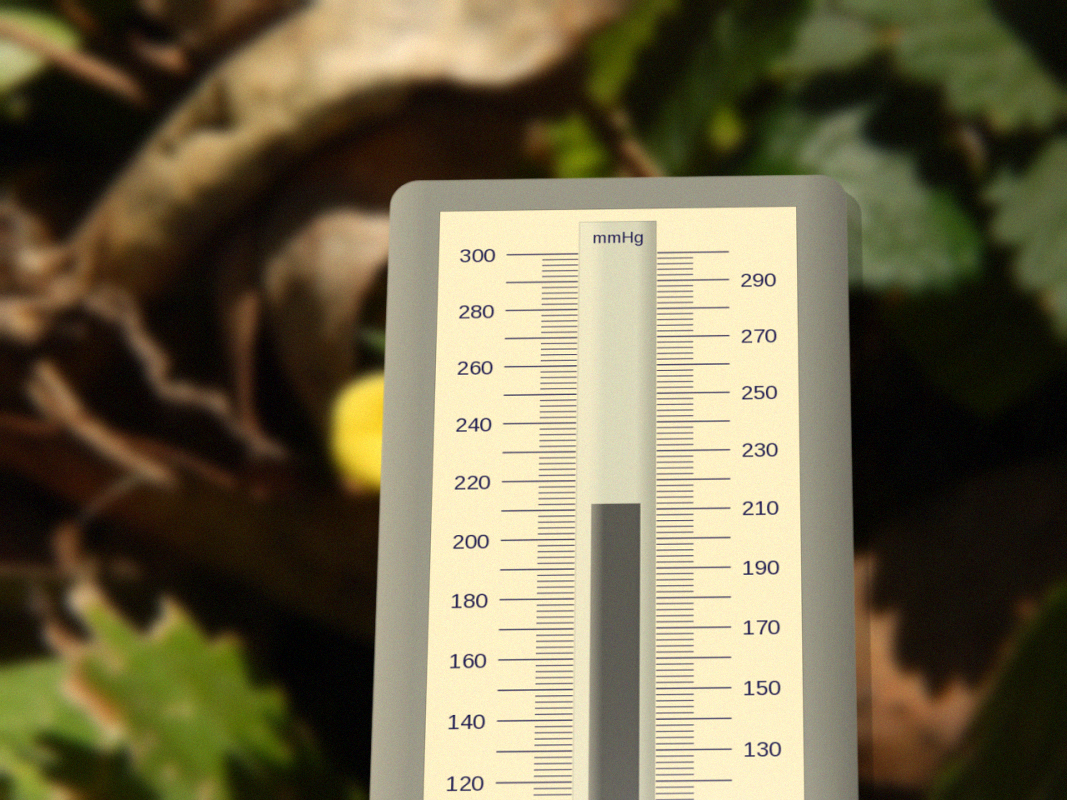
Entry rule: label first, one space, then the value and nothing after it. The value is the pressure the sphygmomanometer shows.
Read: 212 mmHg
